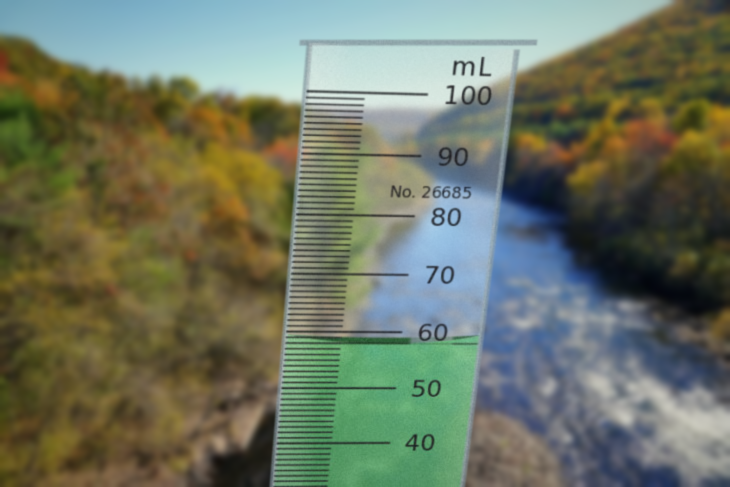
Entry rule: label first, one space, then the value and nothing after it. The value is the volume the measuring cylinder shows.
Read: 58 mL
